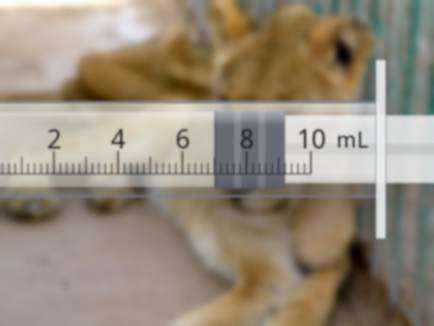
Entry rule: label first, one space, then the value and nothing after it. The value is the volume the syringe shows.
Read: 7 mL
